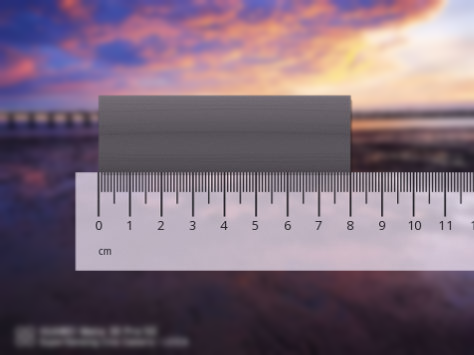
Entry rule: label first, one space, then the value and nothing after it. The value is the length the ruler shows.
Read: 8 cm
